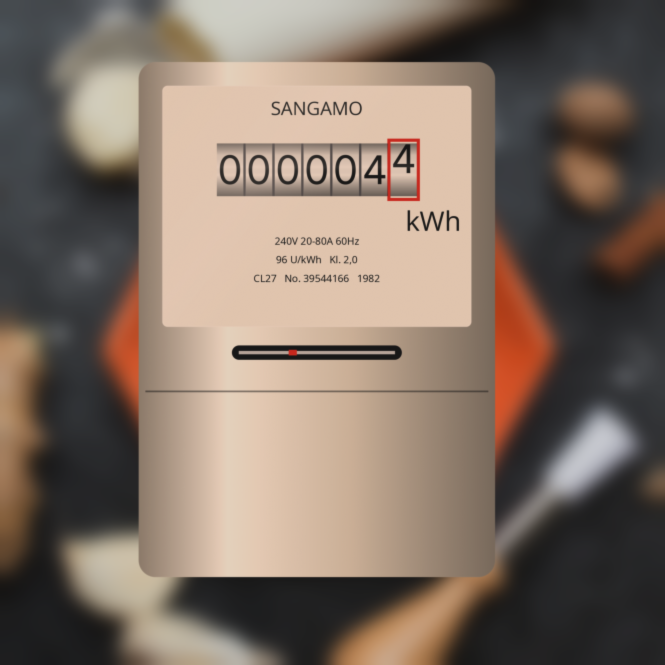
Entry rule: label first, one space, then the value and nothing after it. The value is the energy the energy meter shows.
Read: 4.4 kWh
